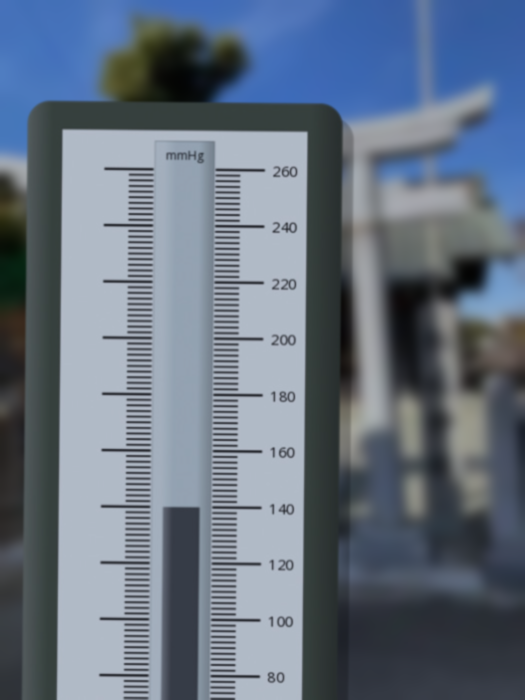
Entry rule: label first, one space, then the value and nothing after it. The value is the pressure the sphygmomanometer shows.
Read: 140 mmHg
